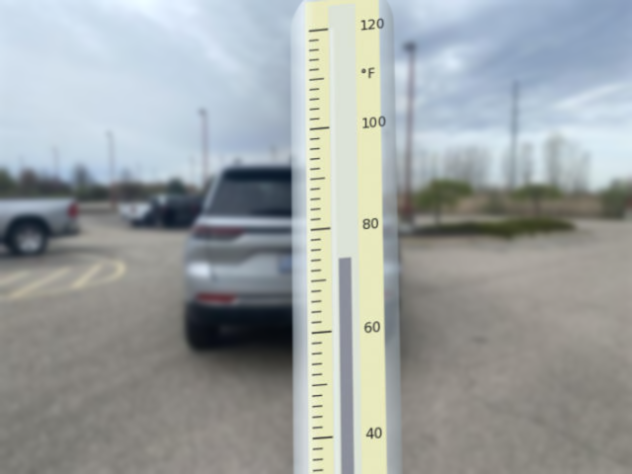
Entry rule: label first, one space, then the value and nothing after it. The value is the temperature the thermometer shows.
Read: 74 °F
